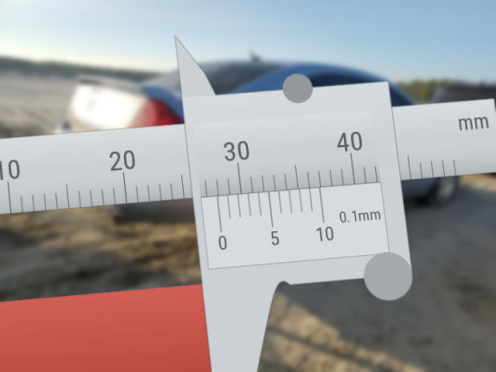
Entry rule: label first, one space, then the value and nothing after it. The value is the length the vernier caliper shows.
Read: 27.9 mm
